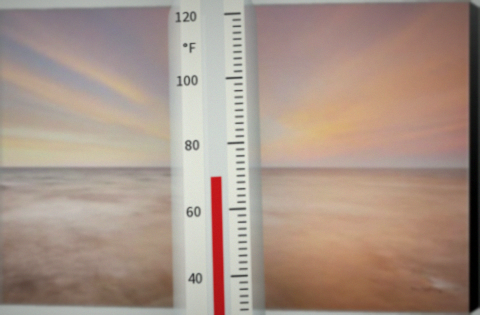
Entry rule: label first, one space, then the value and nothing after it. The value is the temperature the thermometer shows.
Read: 70 °F
